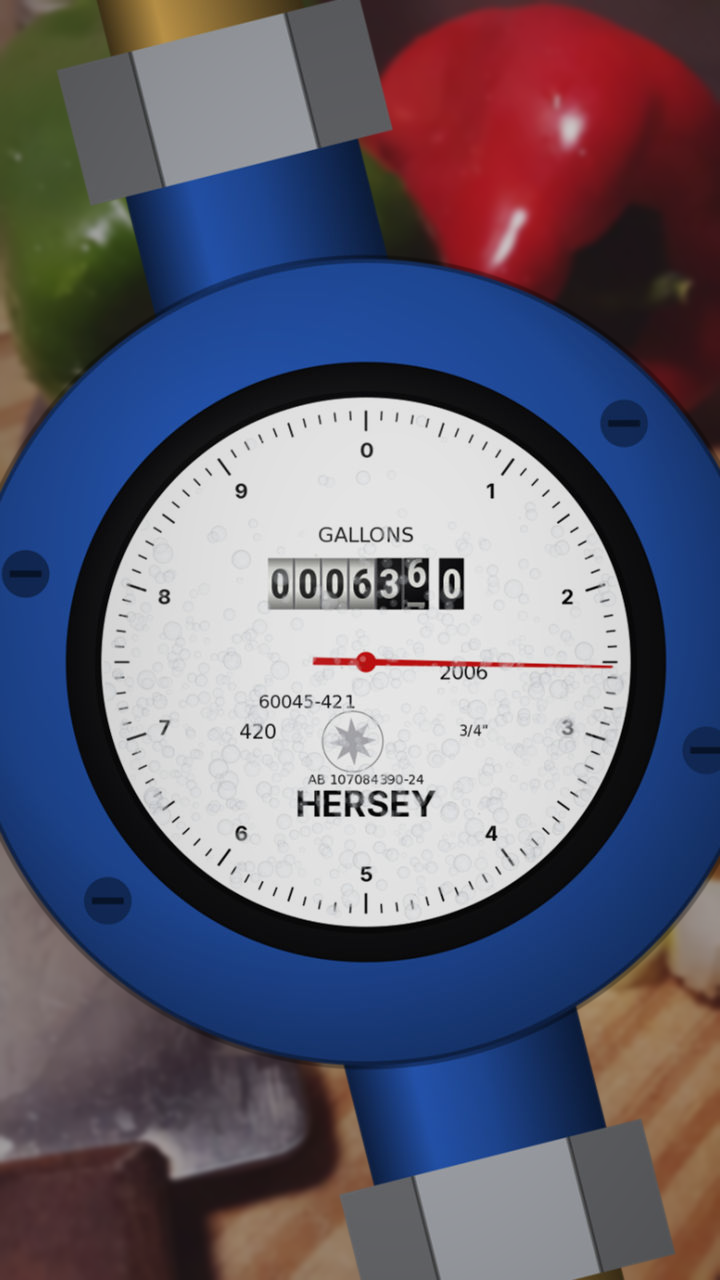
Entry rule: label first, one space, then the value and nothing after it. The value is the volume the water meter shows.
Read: 6362.5 gal
